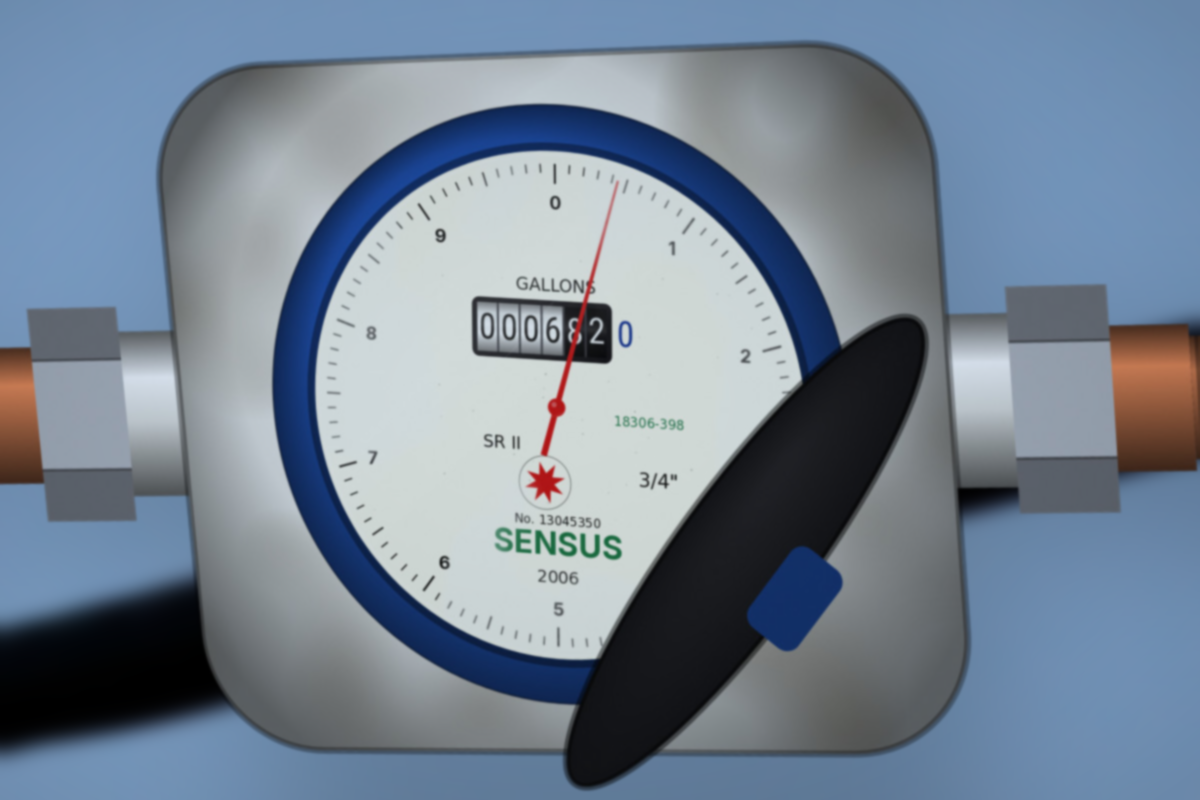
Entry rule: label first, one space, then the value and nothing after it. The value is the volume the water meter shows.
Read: 6820.4 gal
